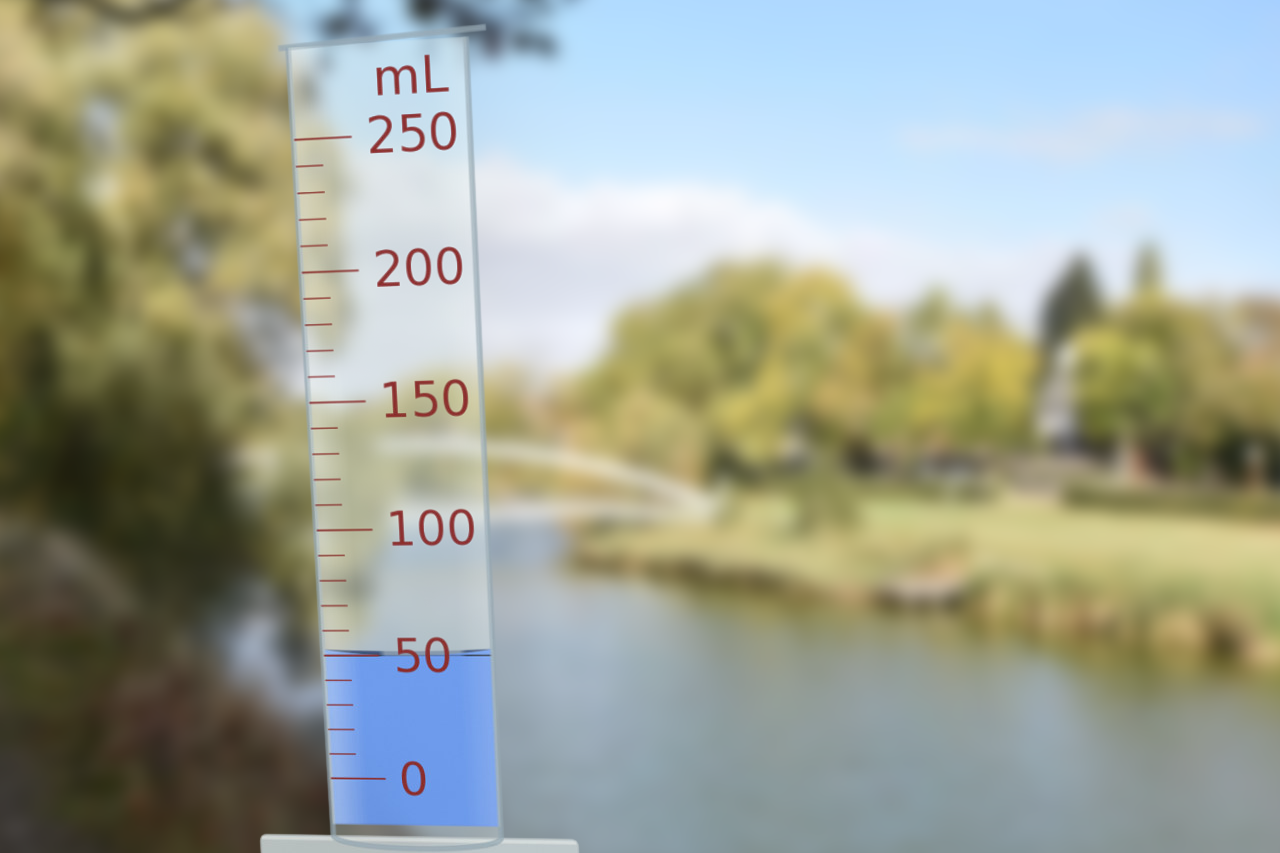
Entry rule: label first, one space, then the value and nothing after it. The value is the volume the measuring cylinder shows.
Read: 50 mL
